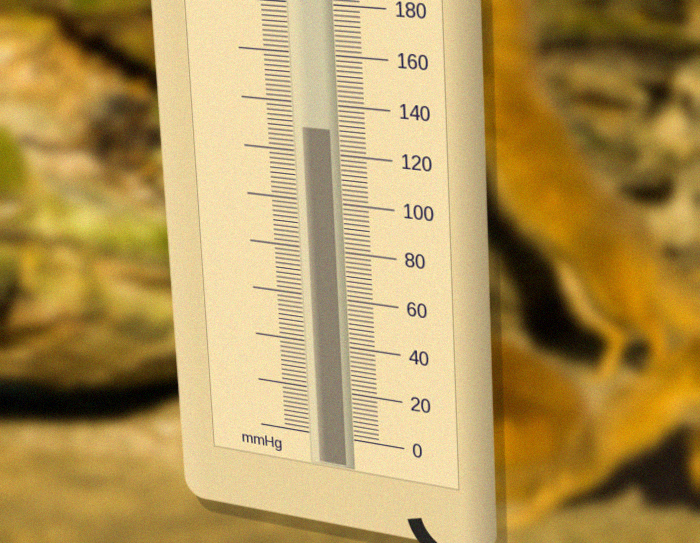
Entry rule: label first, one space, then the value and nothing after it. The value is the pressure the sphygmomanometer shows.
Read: 130 mmHg
